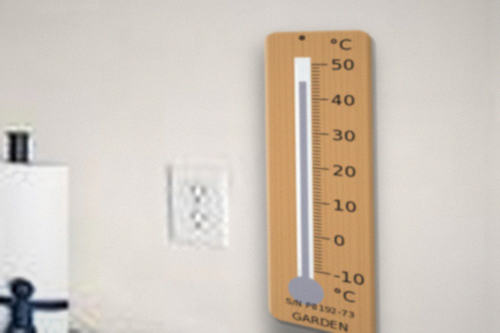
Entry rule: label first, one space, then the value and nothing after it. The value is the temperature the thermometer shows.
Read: 45 °C
